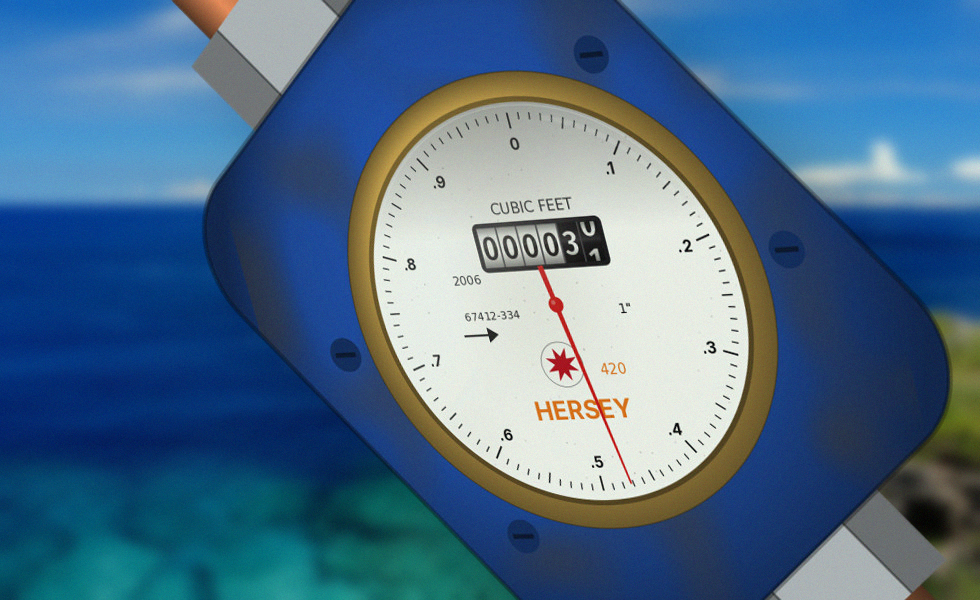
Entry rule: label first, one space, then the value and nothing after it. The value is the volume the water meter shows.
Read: 30.47 ft³
